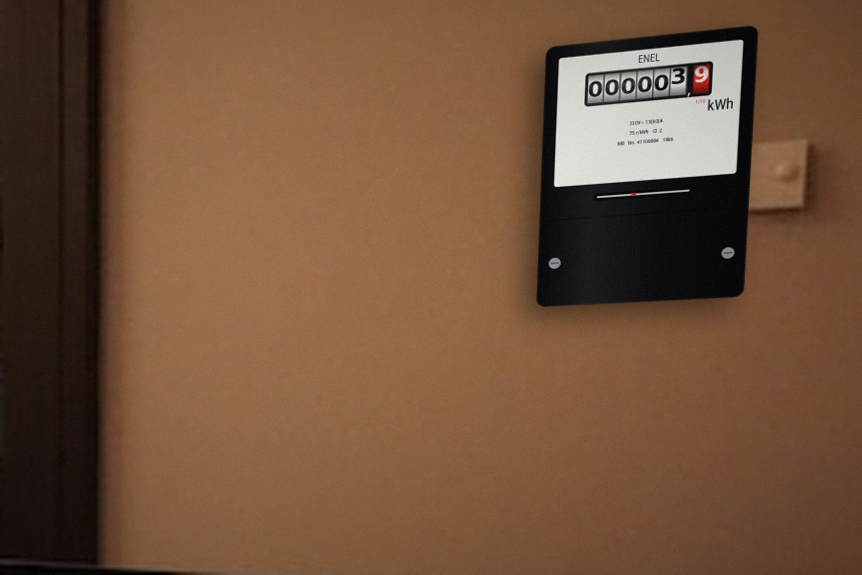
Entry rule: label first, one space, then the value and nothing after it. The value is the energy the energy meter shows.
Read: 3.9 kWh
